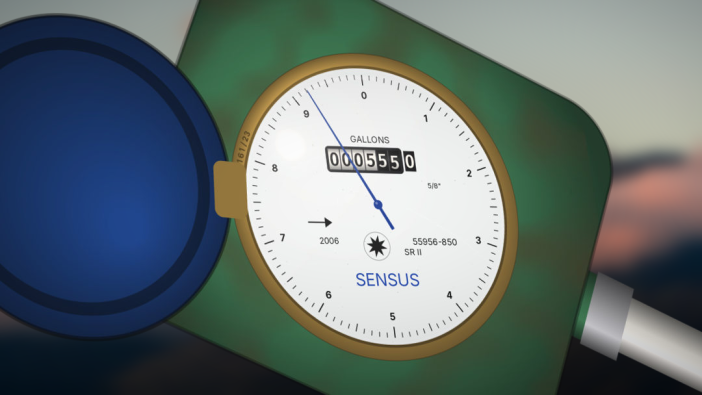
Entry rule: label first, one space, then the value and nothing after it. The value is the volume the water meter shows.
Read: 5549.2 gal
